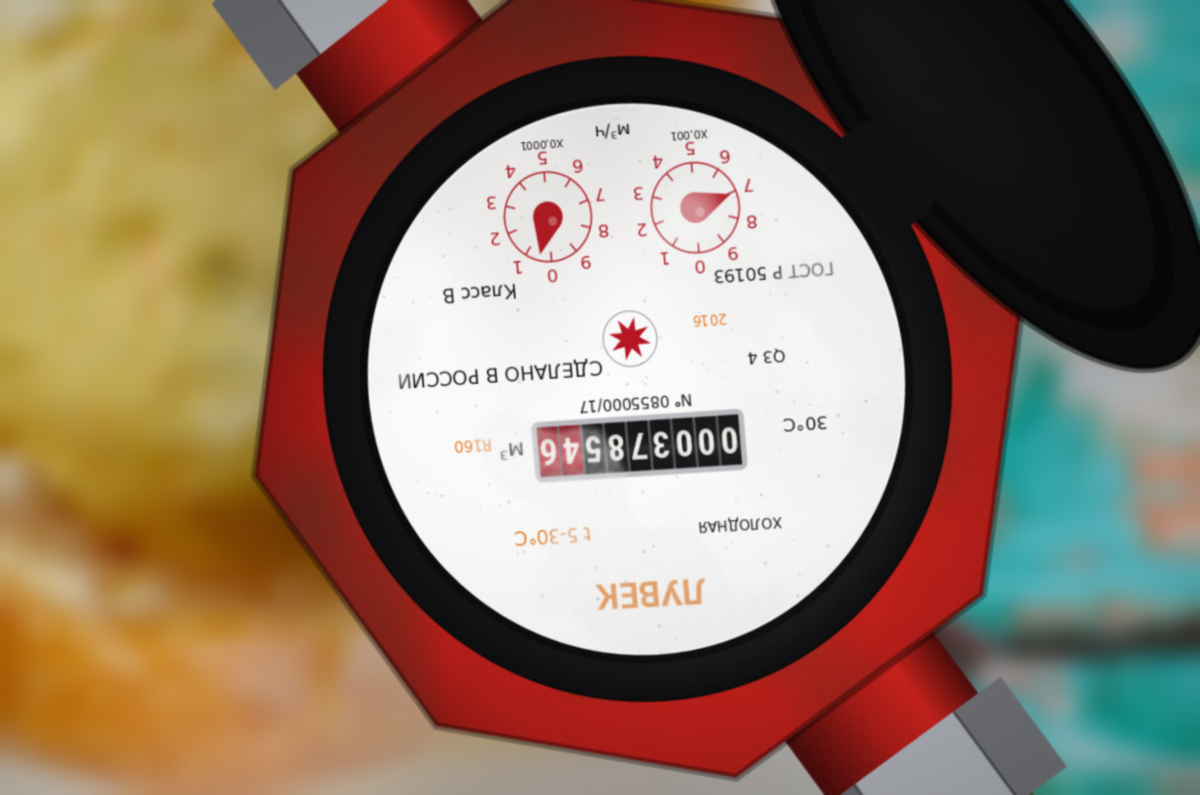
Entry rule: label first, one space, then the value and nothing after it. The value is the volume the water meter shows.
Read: 3785.4670 m³
